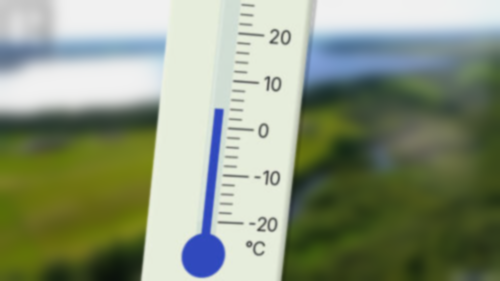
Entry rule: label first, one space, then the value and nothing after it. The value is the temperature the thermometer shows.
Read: 4 °C
